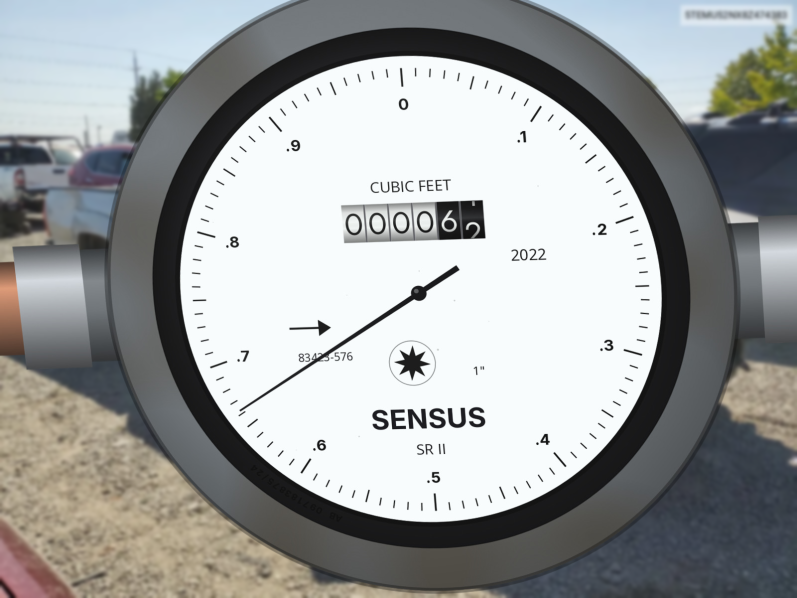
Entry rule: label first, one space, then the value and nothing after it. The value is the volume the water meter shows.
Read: 61.66 ft³
